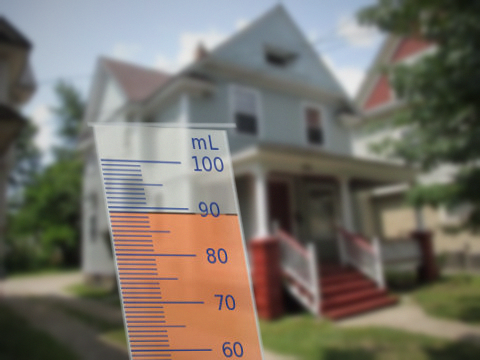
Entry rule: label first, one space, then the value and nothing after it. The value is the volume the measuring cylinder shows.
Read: 89 mL
